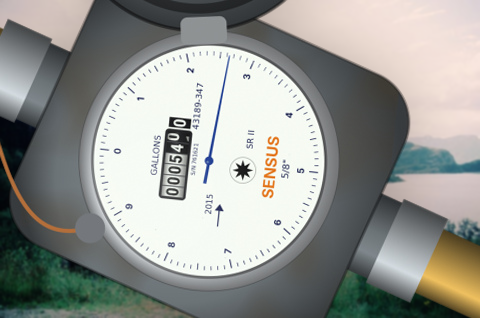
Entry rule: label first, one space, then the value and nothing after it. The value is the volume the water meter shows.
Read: 5402.6 gal
